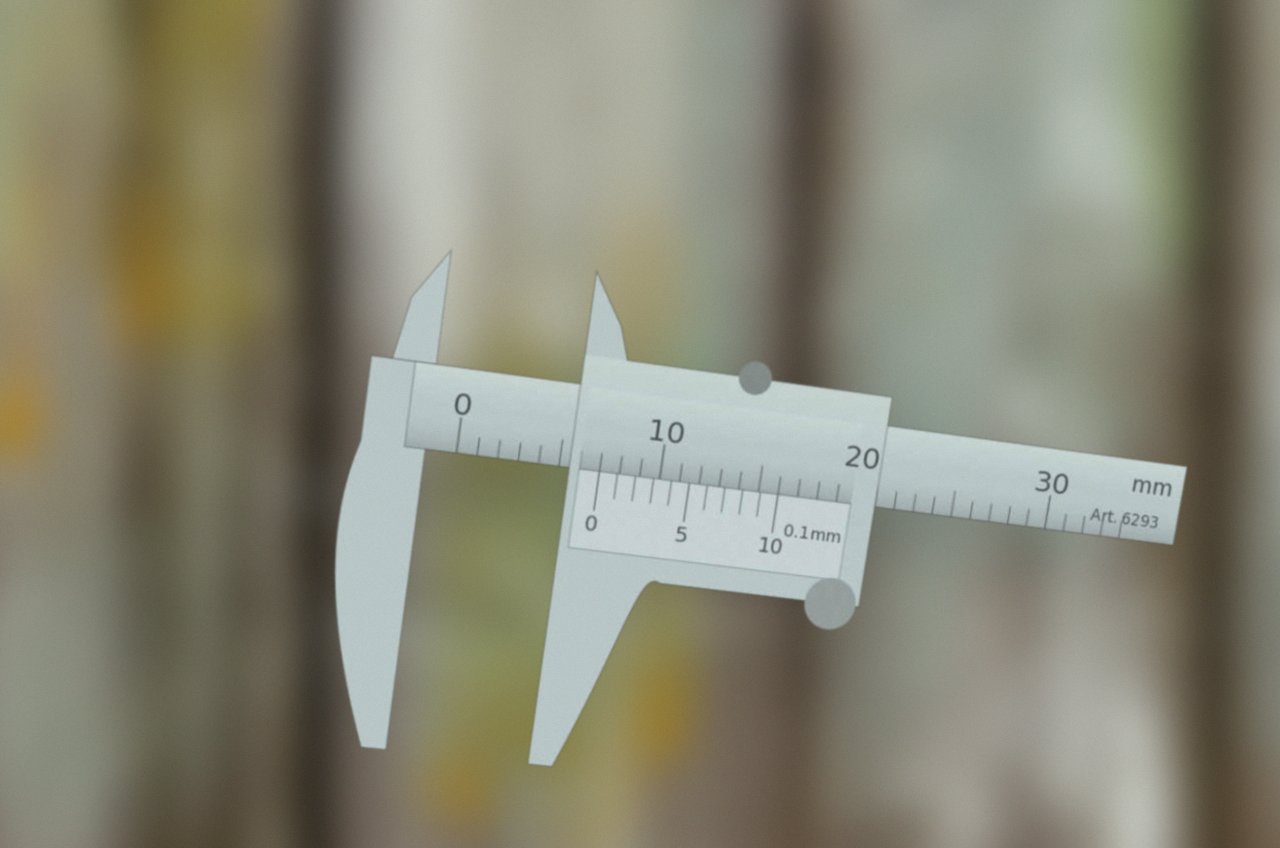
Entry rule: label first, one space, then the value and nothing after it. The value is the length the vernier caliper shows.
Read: 7.0 mm
